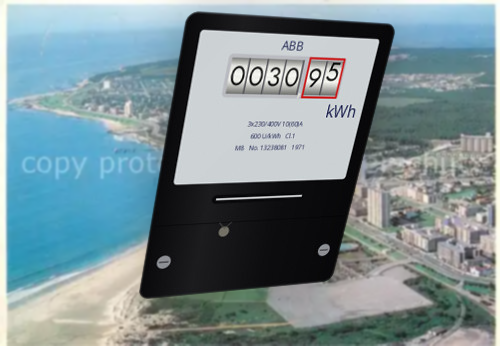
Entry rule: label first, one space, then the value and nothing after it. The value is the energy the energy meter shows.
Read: 30.95 kWh
